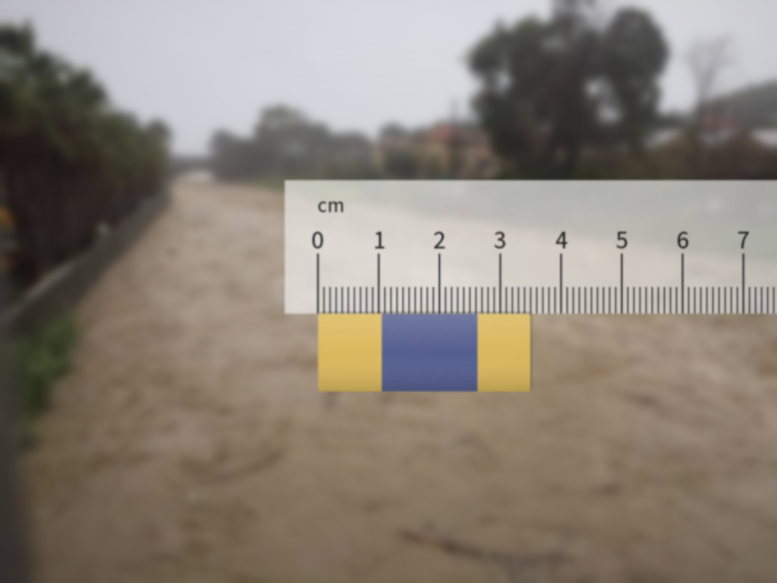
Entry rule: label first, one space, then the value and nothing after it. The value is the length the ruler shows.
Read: 3.5 cm
